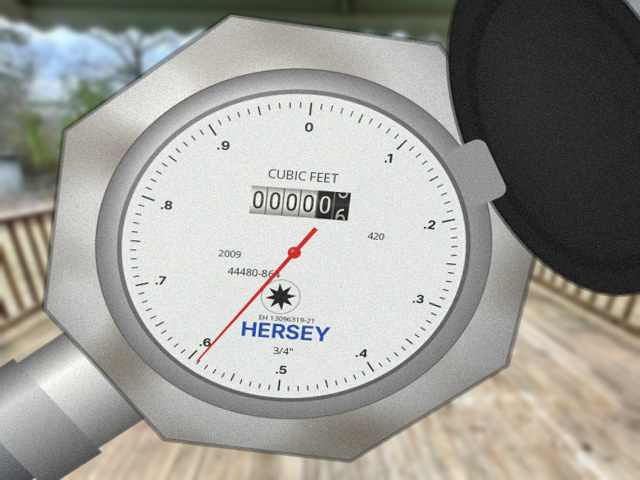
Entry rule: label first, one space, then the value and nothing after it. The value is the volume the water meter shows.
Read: 5.59 ft³
